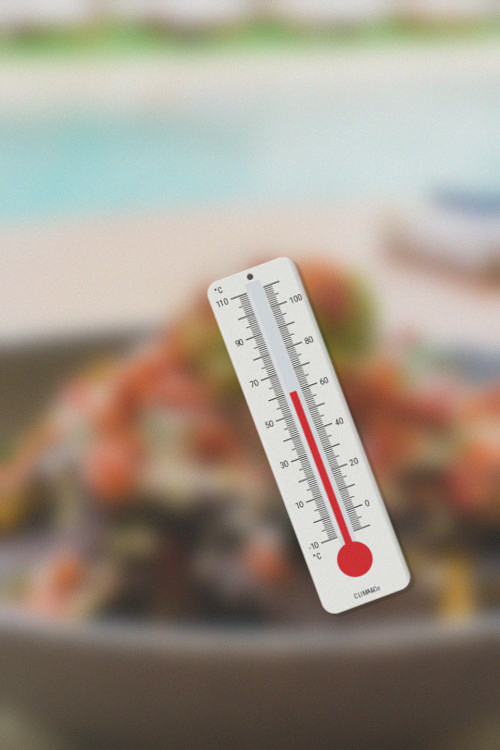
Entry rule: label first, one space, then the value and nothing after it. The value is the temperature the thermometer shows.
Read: 60 °C
